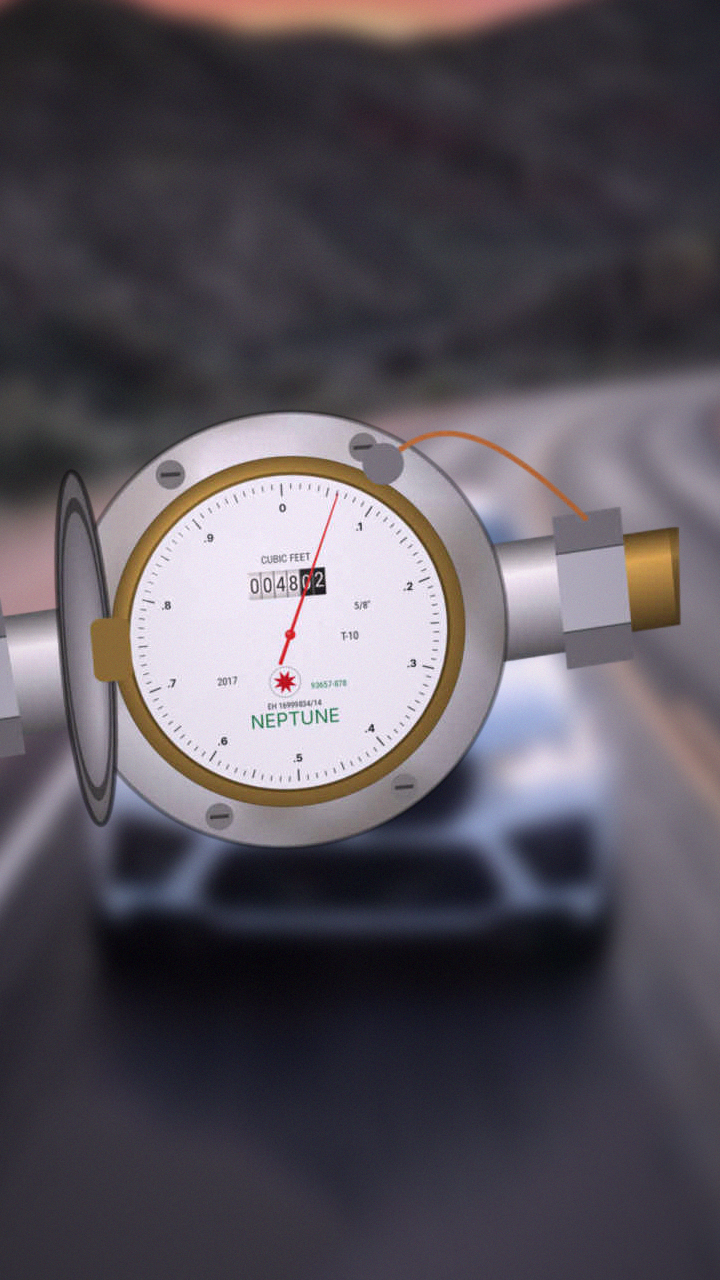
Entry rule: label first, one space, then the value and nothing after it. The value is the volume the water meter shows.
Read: 4802.06 ft³
